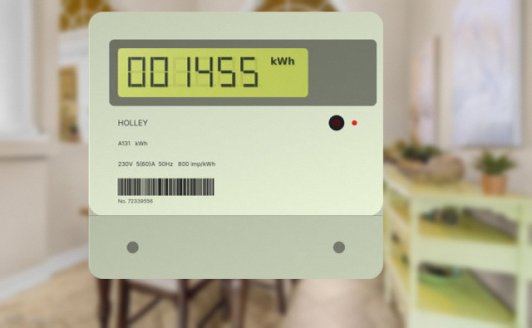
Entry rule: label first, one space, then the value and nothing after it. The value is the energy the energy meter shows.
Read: 1455 kWh
